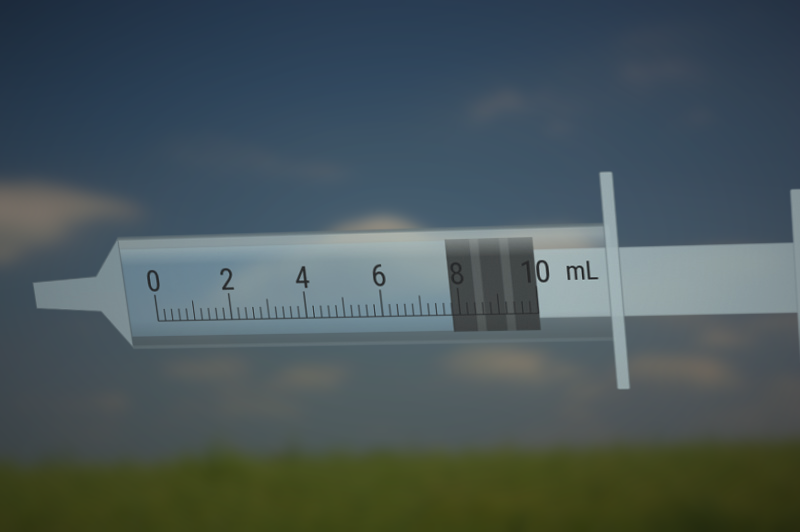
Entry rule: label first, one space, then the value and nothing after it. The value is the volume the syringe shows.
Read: 7.8 mL
